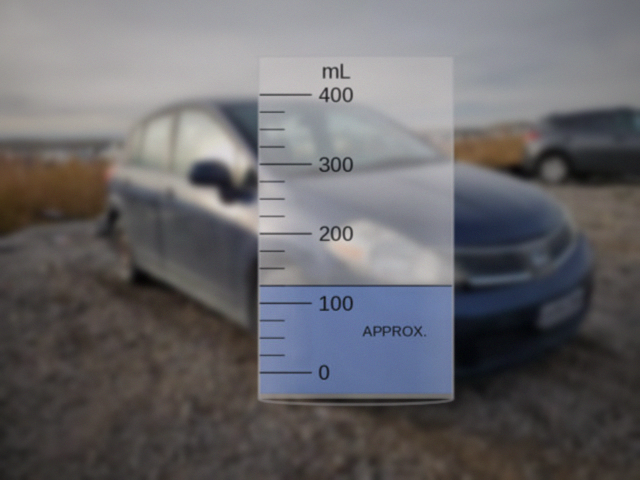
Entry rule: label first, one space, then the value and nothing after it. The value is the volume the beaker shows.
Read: 125 mL
